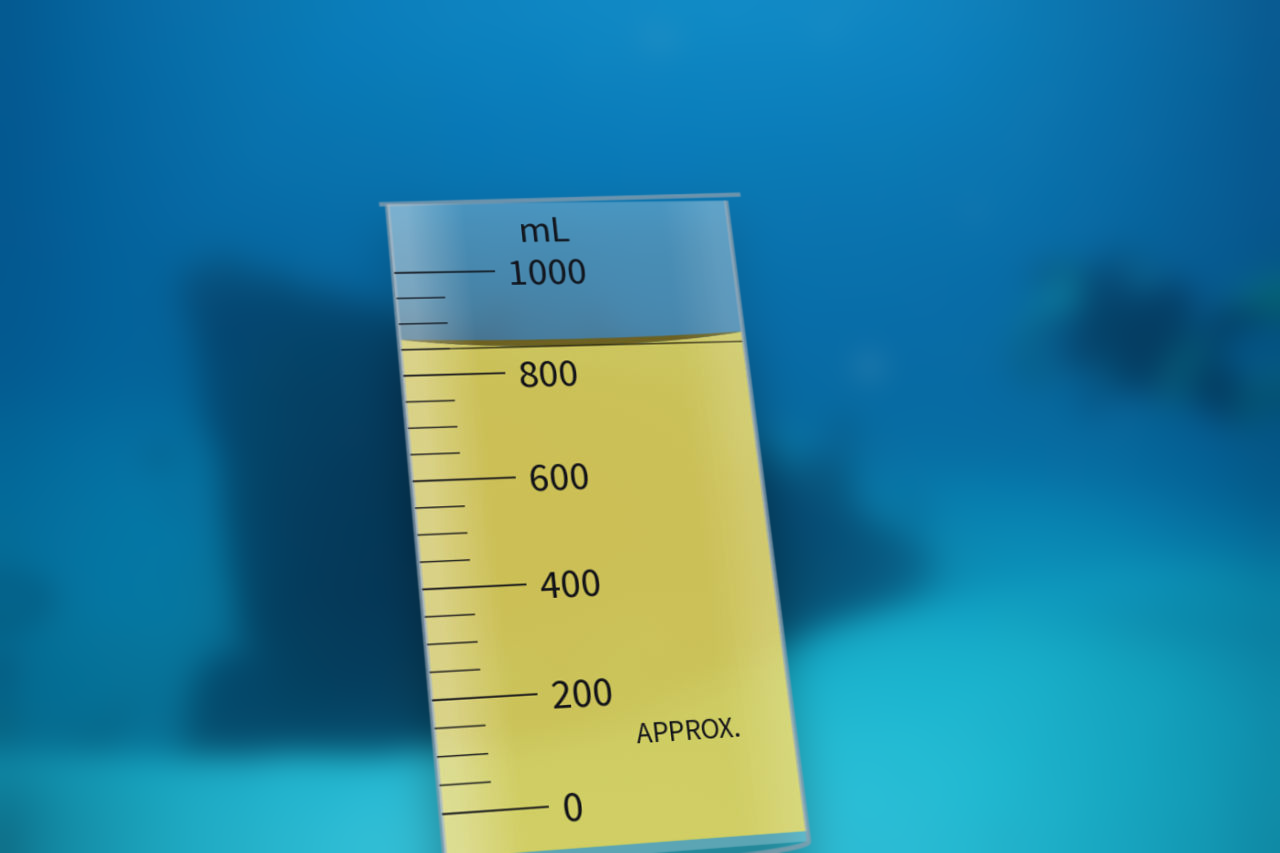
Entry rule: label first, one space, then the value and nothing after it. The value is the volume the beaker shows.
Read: 850 mL
